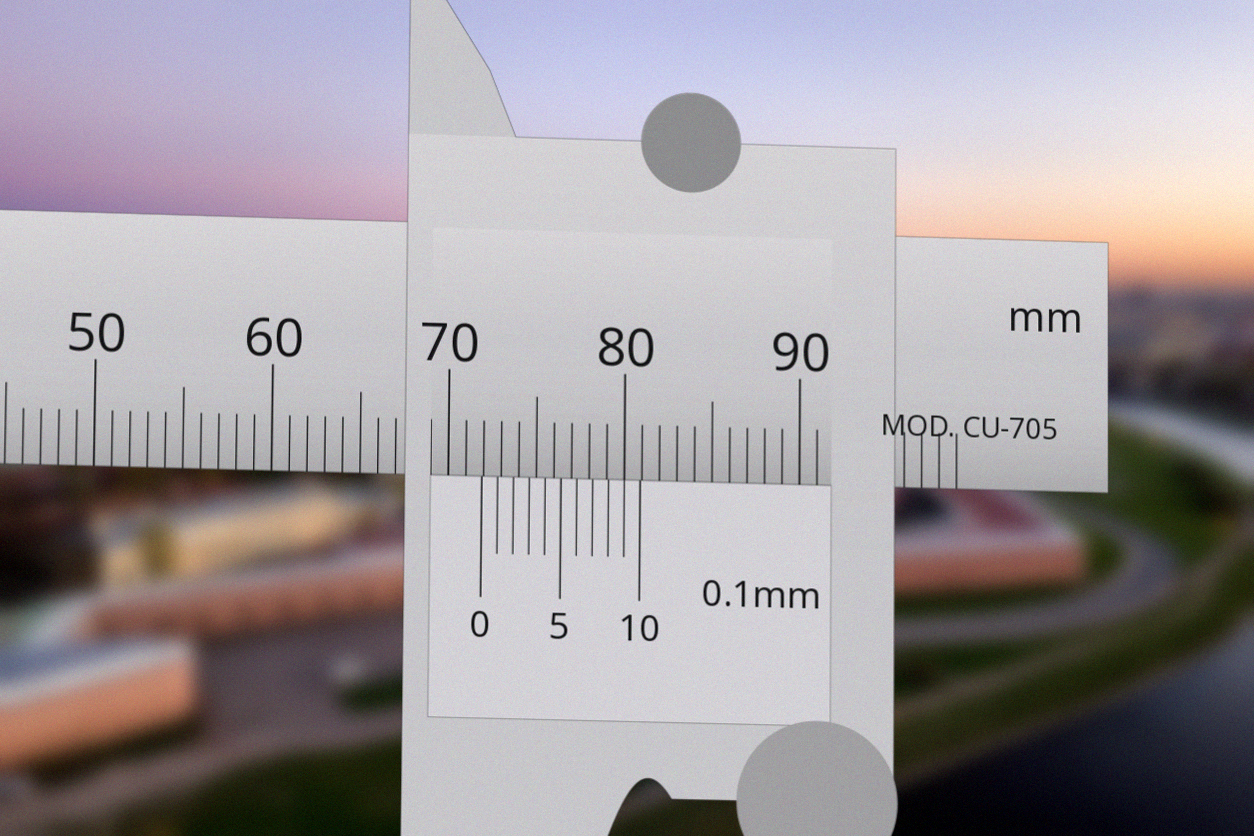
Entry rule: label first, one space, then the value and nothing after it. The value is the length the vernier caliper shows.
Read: 71.9 mm
